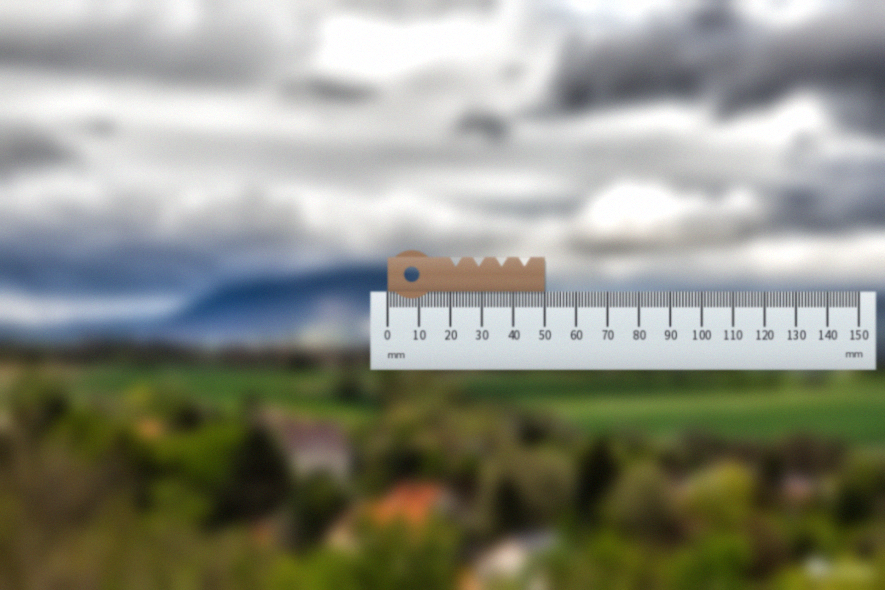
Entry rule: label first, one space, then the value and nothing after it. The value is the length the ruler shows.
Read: 50 mm
